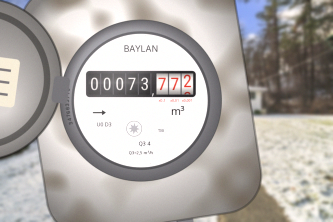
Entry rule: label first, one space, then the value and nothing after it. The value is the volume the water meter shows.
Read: 73.772 m³
